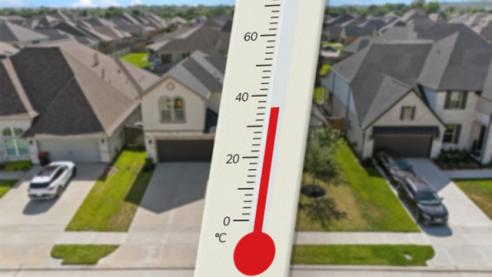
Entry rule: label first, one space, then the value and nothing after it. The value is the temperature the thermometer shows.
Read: 36 °C
